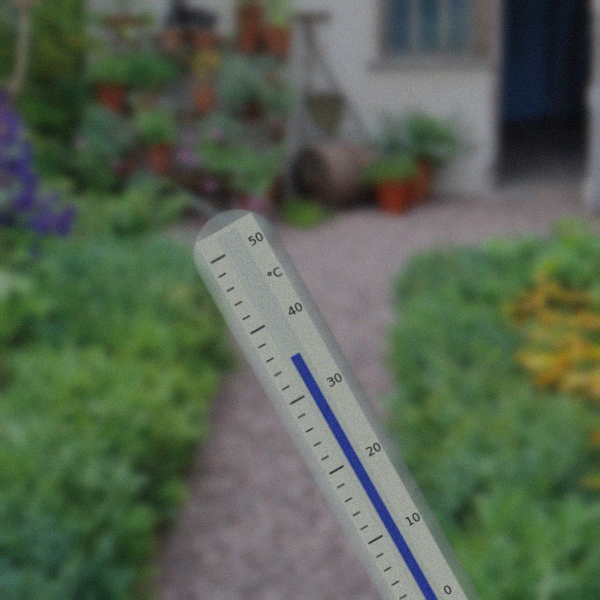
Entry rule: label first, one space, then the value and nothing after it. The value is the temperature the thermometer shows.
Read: 35 °C
